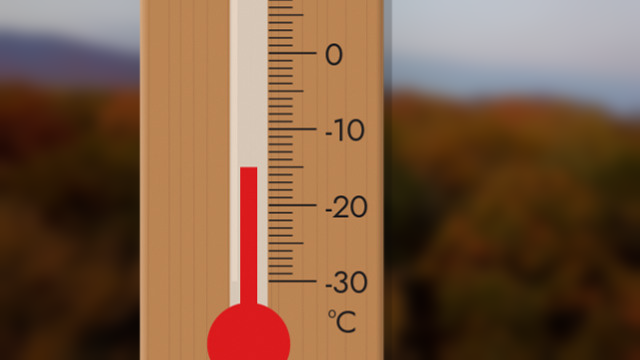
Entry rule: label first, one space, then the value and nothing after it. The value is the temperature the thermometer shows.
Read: -15 °C
